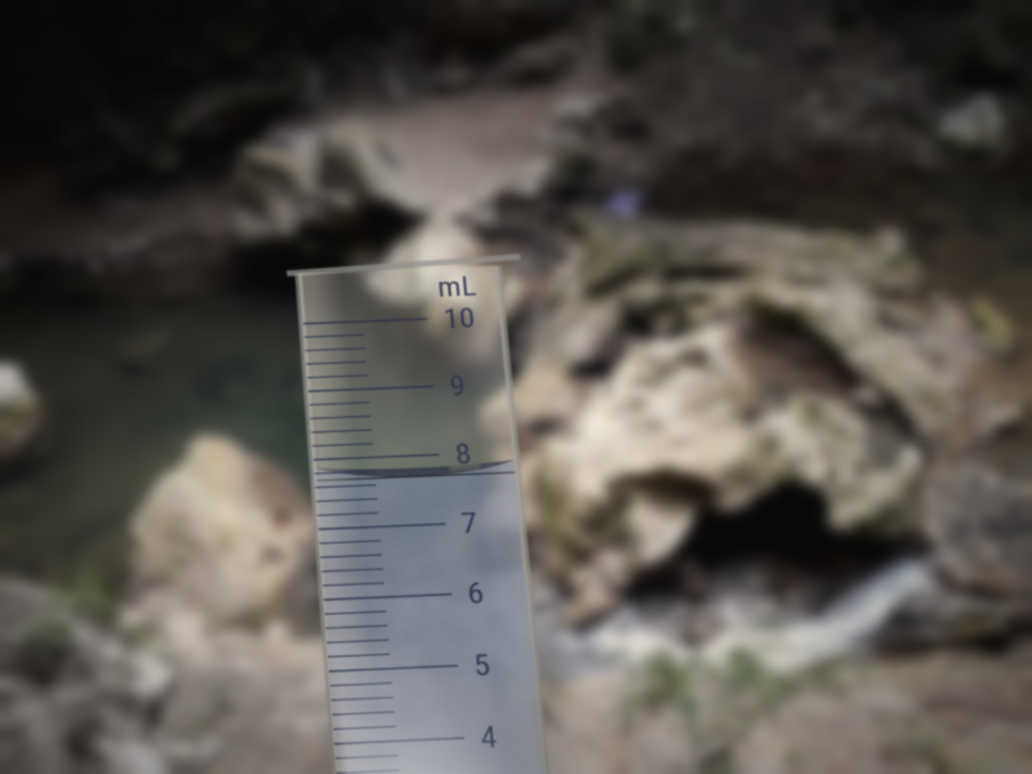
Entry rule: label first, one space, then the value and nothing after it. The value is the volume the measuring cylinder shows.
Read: 7.7 mL
